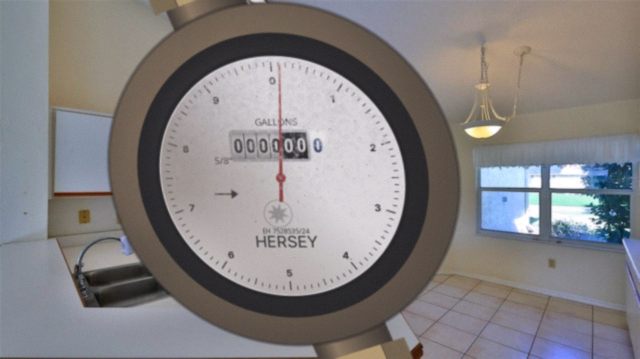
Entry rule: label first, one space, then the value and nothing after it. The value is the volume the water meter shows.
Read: 0.1 gal
